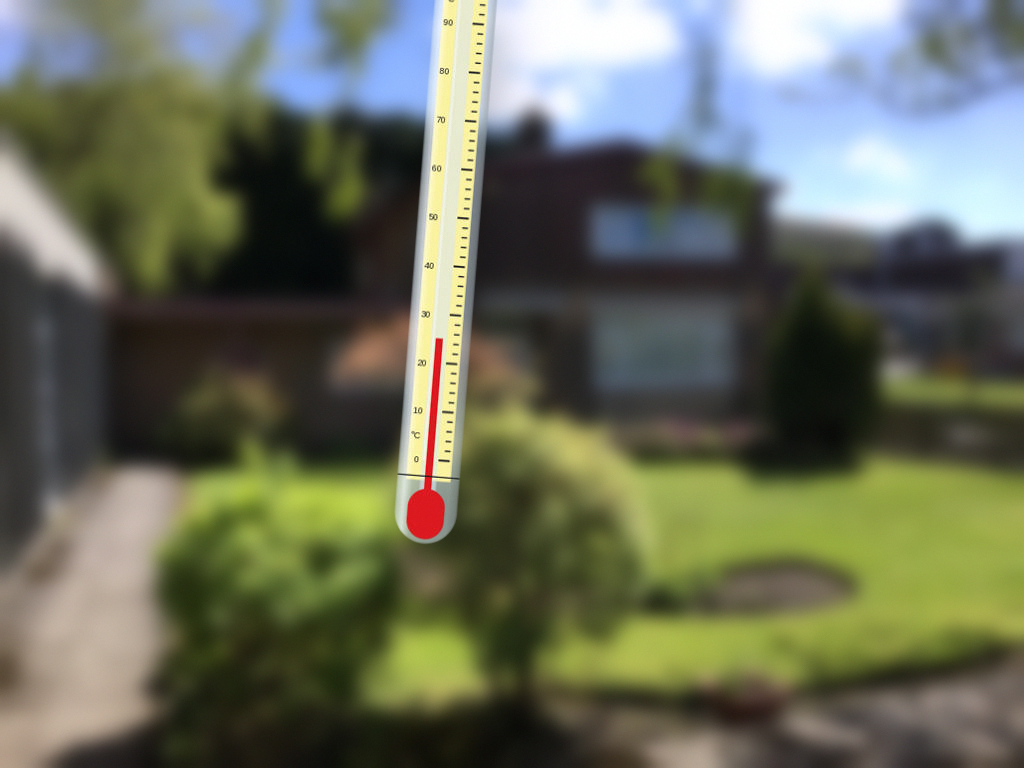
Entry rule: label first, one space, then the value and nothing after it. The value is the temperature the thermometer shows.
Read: 25 °C
